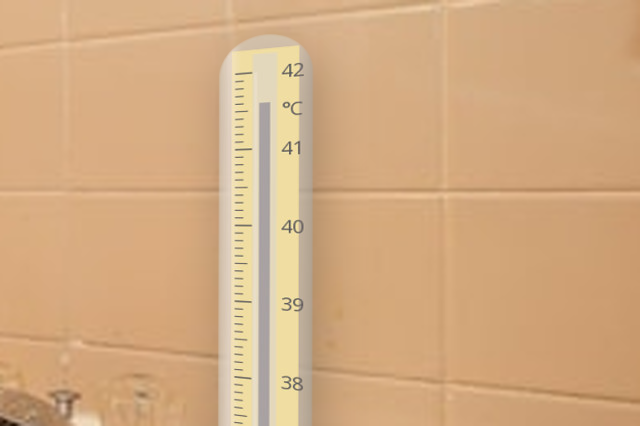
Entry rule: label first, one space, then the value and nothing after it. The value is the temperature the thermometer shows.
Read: 41.6 °C
